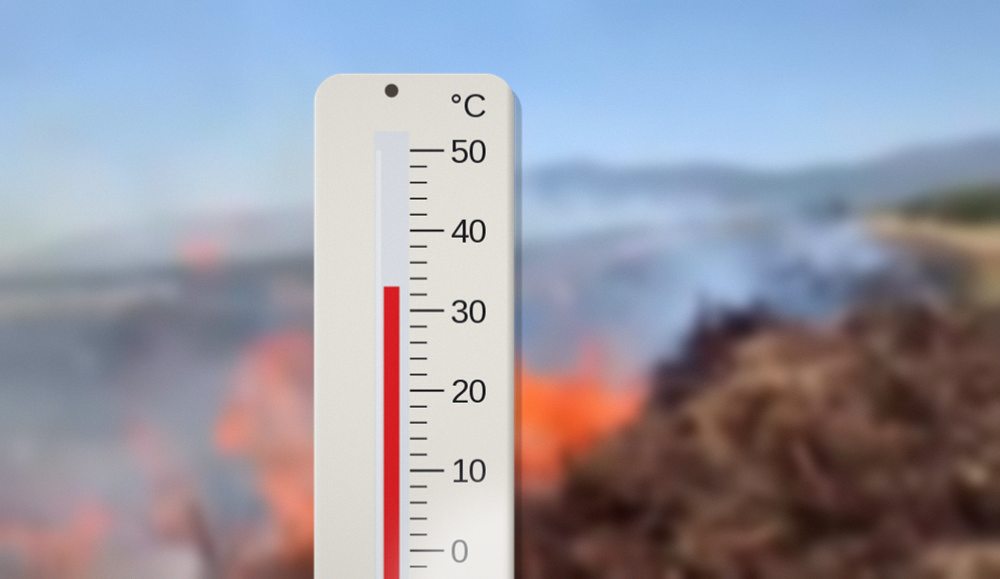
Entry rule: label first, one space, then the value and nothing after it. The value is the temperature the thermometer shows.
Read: 33 °C
